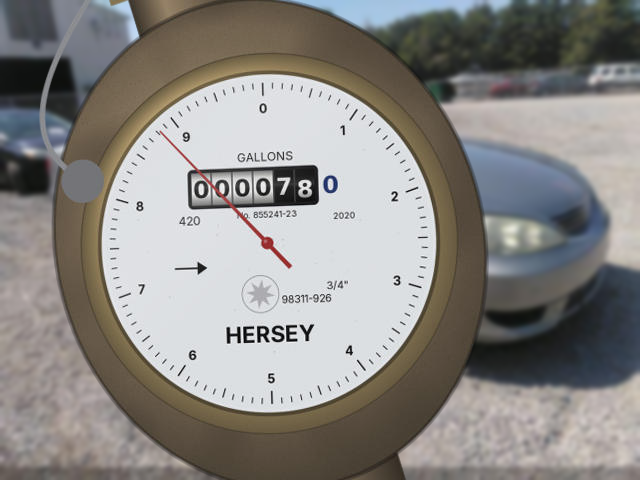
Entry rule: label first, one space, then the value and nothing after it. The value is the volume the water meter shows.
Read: 778.8 gal
